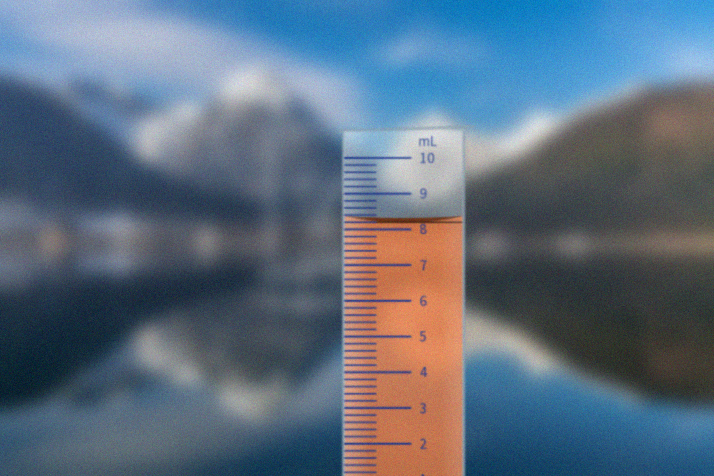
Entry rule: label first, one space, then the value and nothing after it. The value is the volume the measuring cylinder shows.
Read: 8.2 mL
